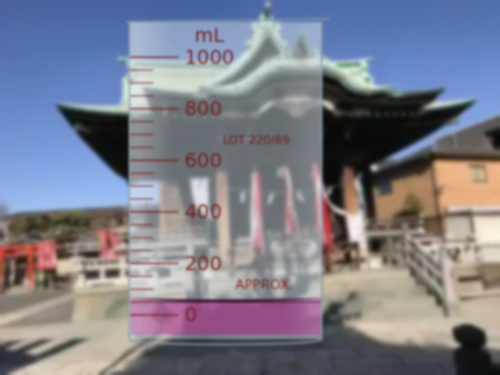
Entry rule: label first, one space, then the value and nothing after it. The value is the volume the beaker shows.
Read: 50 mL
